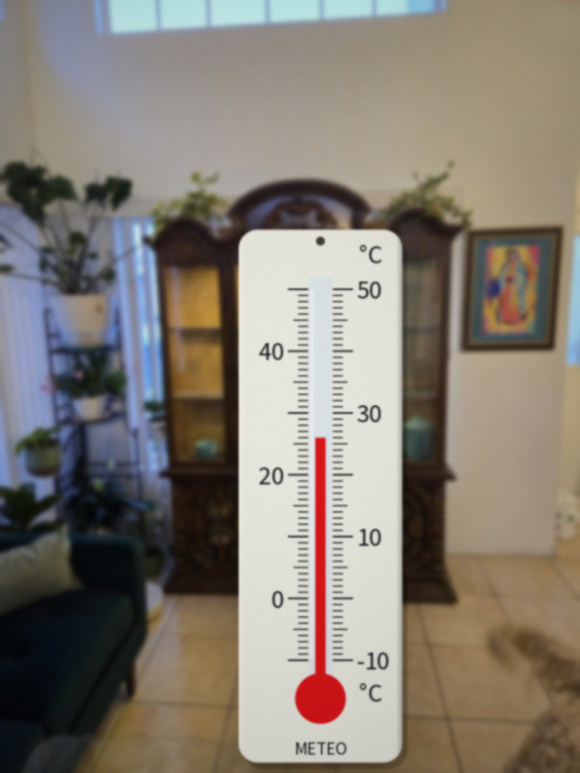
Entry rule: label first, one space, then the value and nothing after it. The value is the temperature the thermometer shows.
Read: 26 °C
